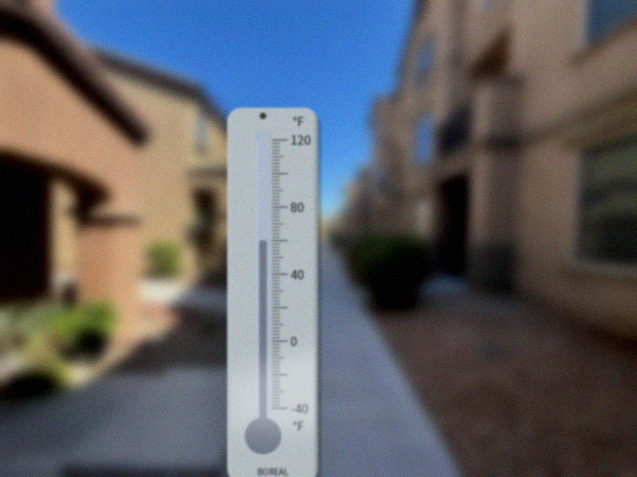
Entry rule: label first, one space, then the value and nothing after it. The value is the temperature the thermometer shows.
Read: 60 °F
